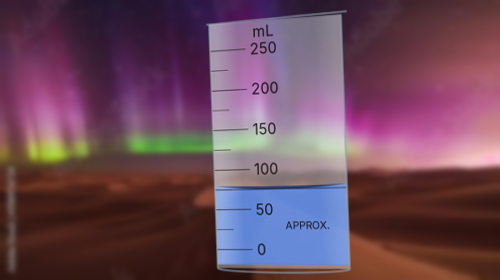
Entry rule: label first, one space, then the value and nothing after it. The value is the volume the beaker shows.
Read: 75 mL
